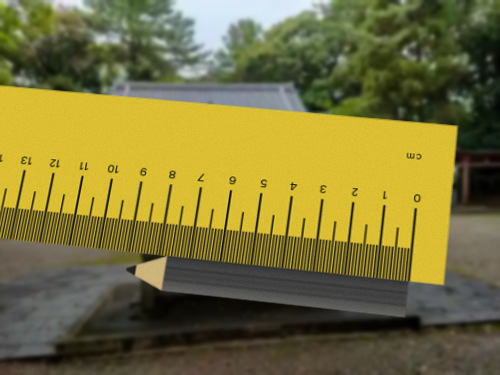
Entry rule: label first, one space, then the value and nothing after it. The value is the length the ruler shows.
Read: 9 cm
